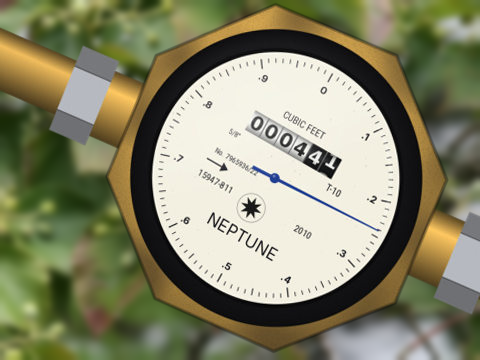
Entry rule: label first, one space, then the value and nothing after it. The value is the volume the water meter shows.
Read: 441.24 ft³
